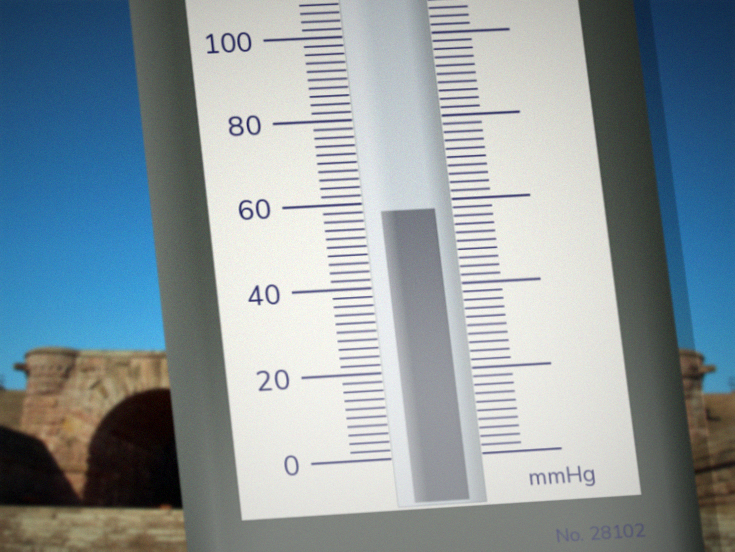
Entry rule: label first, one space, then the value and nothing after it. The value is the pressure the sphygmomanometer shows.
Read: 58 mmHg
